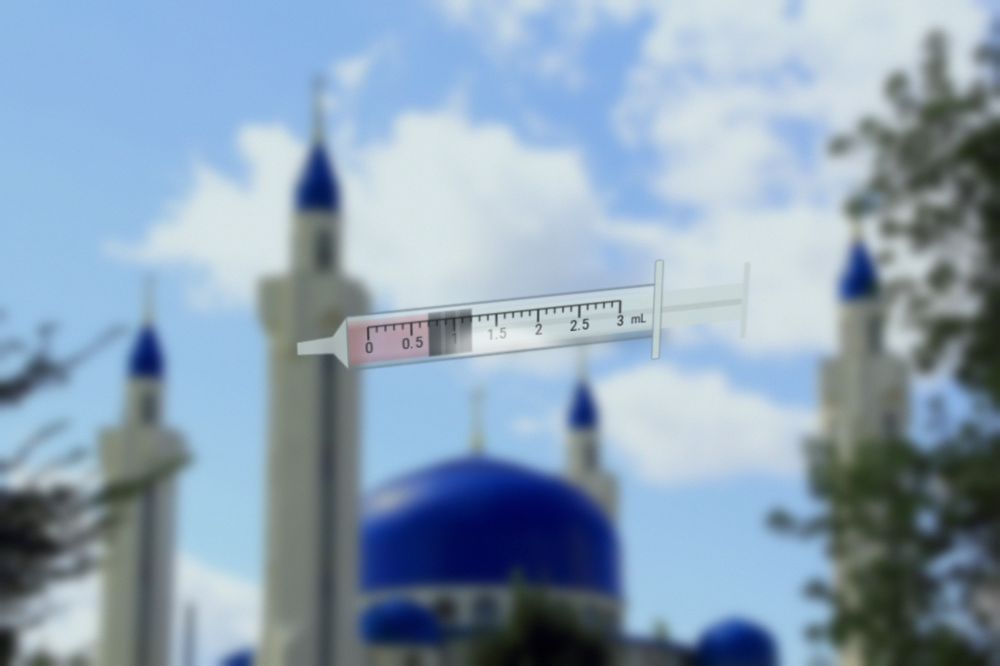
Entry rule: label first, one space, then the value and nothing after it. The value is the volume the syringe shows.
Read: 0.7 mL
